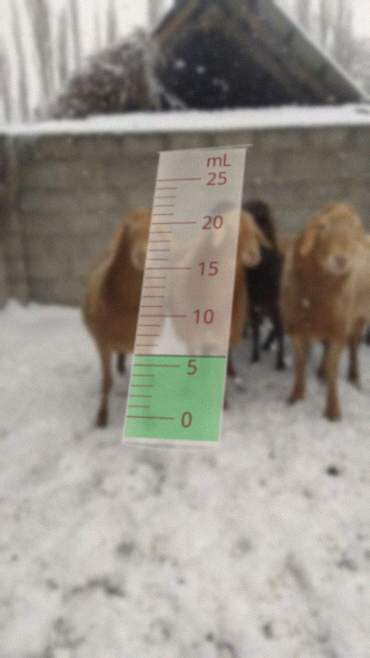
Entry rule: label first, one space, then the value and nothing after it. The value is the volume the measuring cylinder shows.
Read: 6 mL
